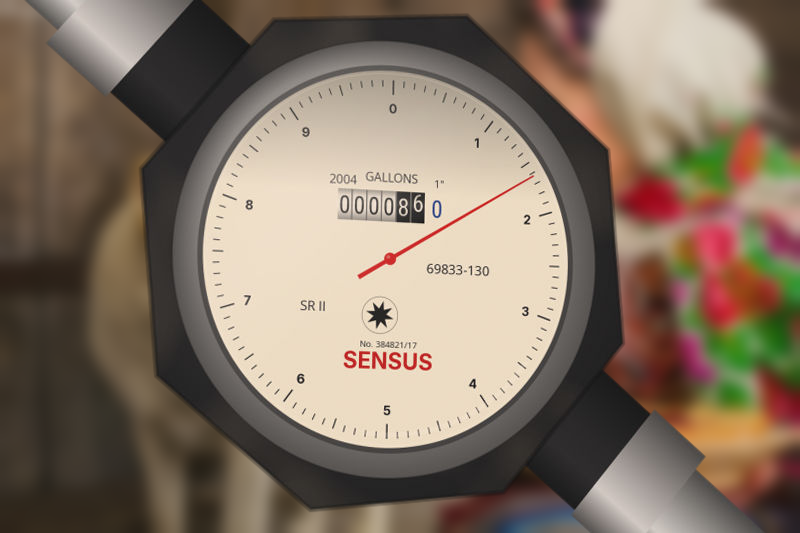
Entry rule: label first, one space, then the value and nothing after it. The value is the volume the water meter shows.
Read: 861.6 gal
